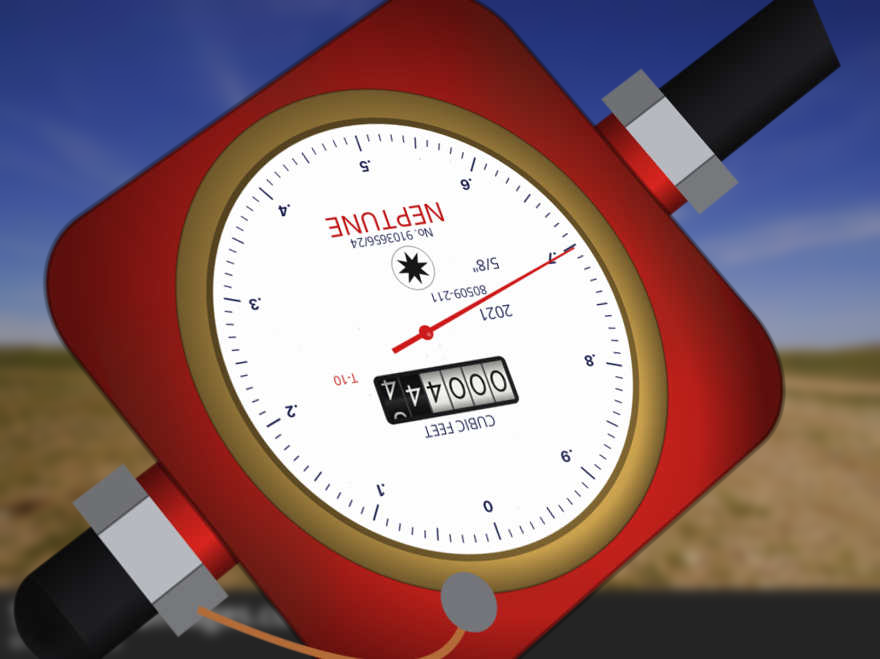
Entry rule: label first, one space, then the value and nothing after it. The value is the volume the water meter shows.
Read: 443.70 ft³
